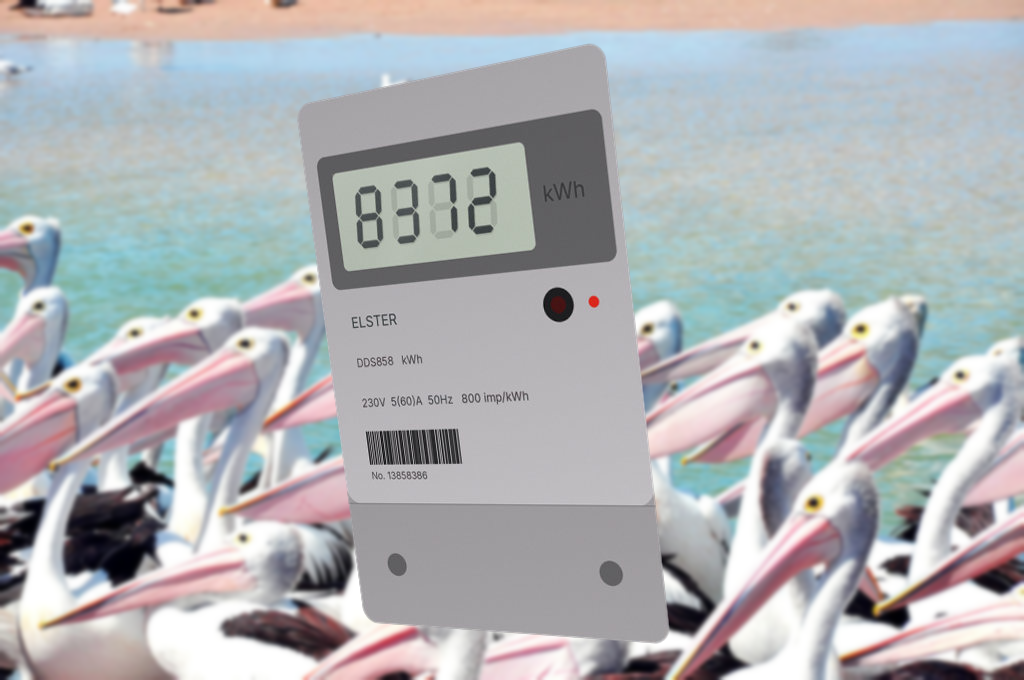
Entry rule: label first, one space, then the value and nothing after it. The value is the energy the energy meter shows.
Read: 8372 kWh
